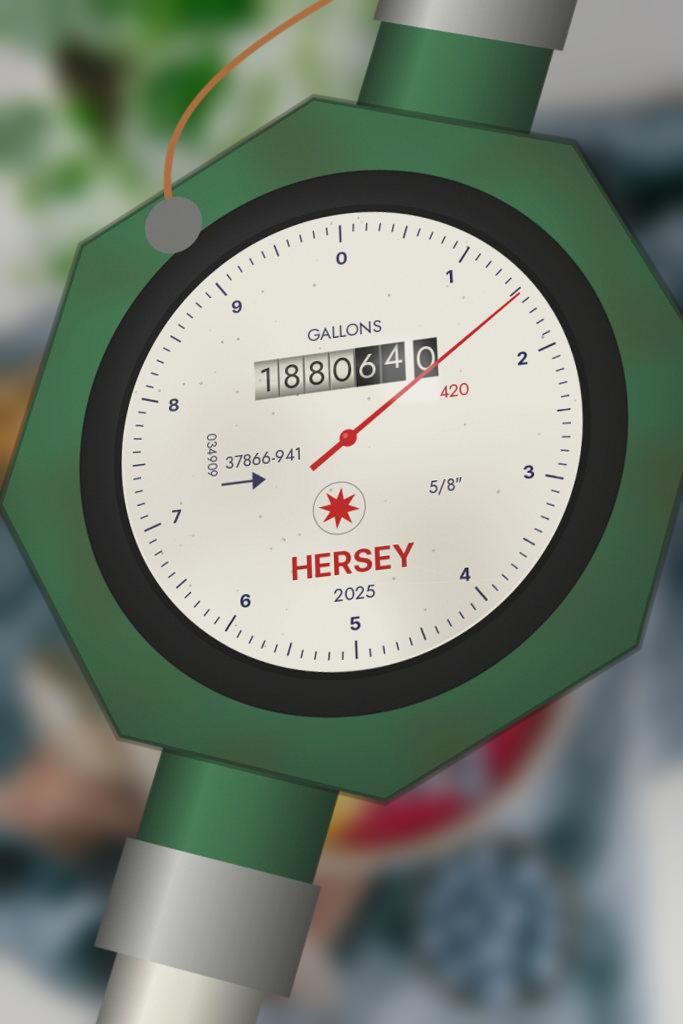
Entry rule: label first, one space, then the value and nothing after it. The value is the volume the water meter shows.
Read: 1880641.5 gal
